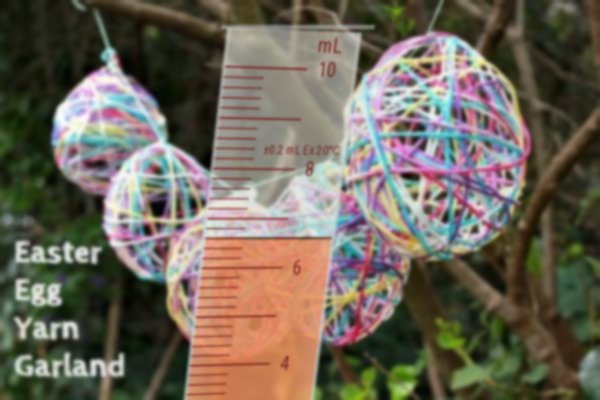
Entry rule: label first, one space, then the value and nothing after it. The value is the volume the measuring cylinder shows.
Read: 6.6 mL
